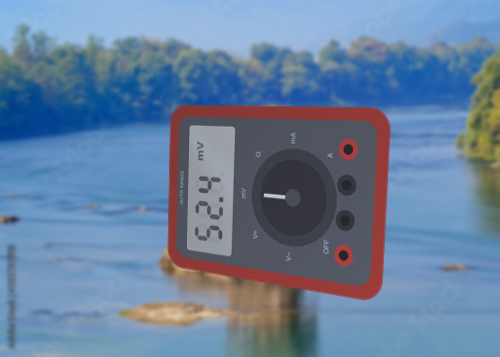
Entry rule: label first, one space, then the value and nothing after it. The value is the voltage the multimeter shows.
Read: 52.4 mV
